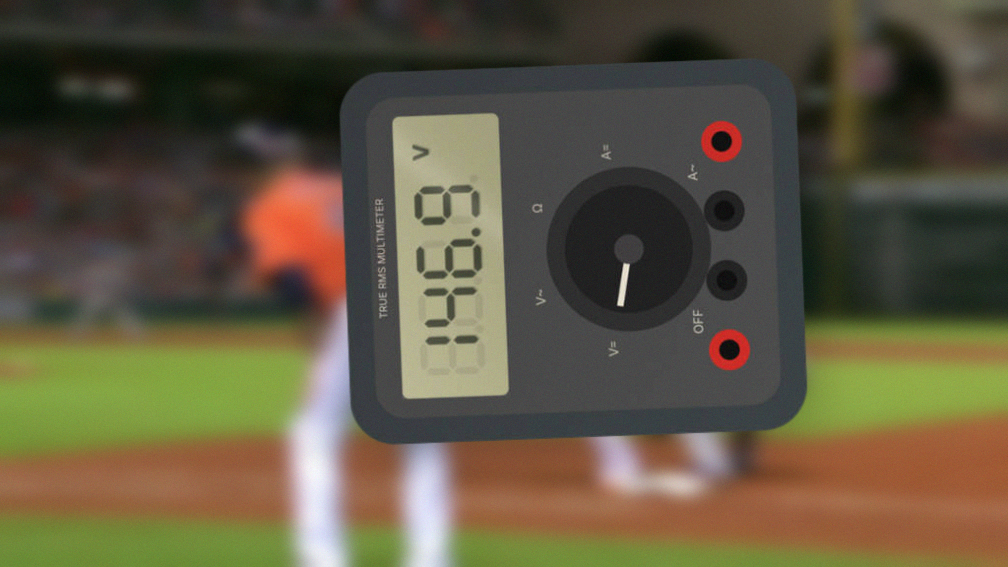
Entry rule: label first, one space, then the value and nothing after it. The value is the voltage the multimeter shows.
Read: 146.9 V
